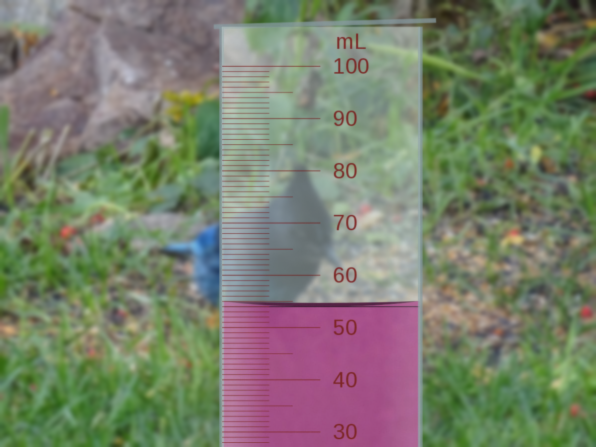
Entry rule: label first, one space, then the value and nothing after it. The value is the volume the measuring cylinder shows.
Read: 54 mL
